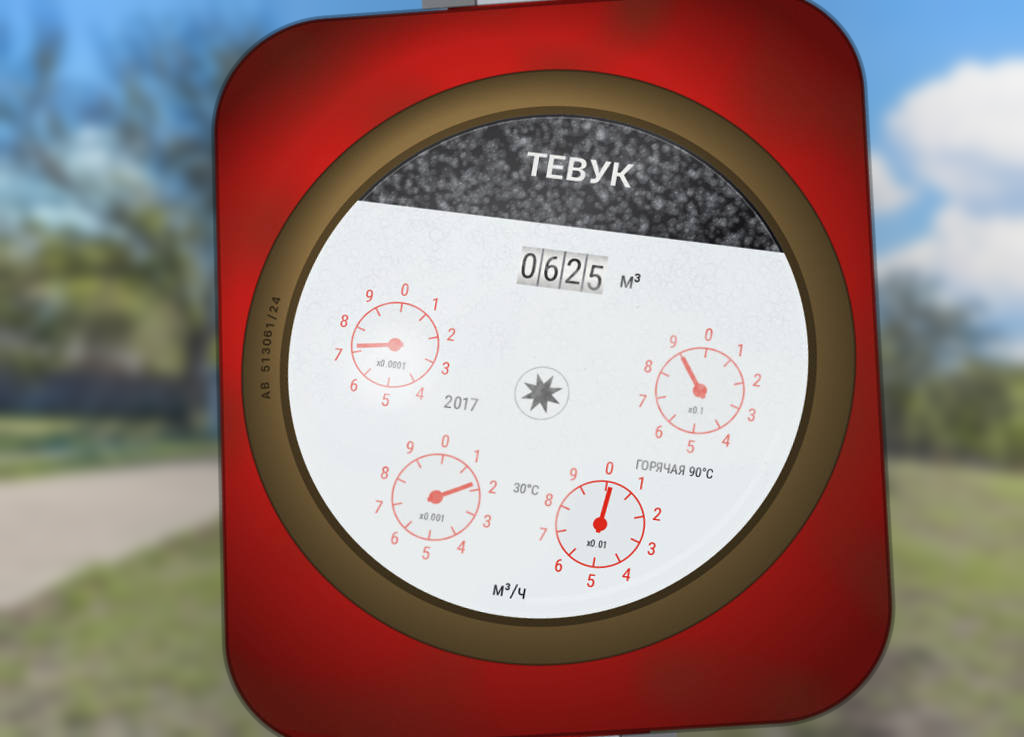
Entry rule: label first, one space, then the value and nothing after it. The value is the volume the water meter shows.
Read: 624.9017 m³
